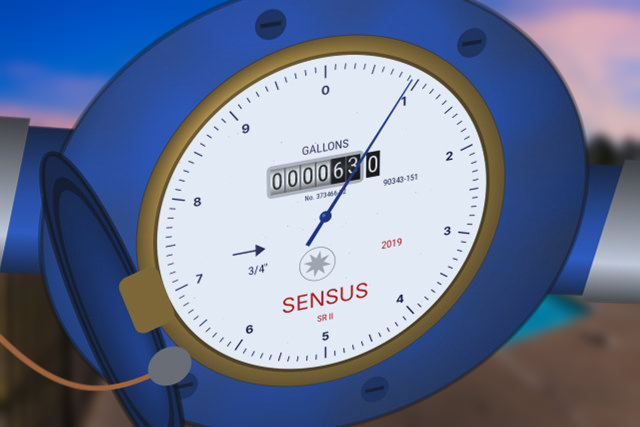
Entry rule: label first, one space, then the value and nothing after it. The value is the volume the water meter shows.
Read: 630.9 gal
